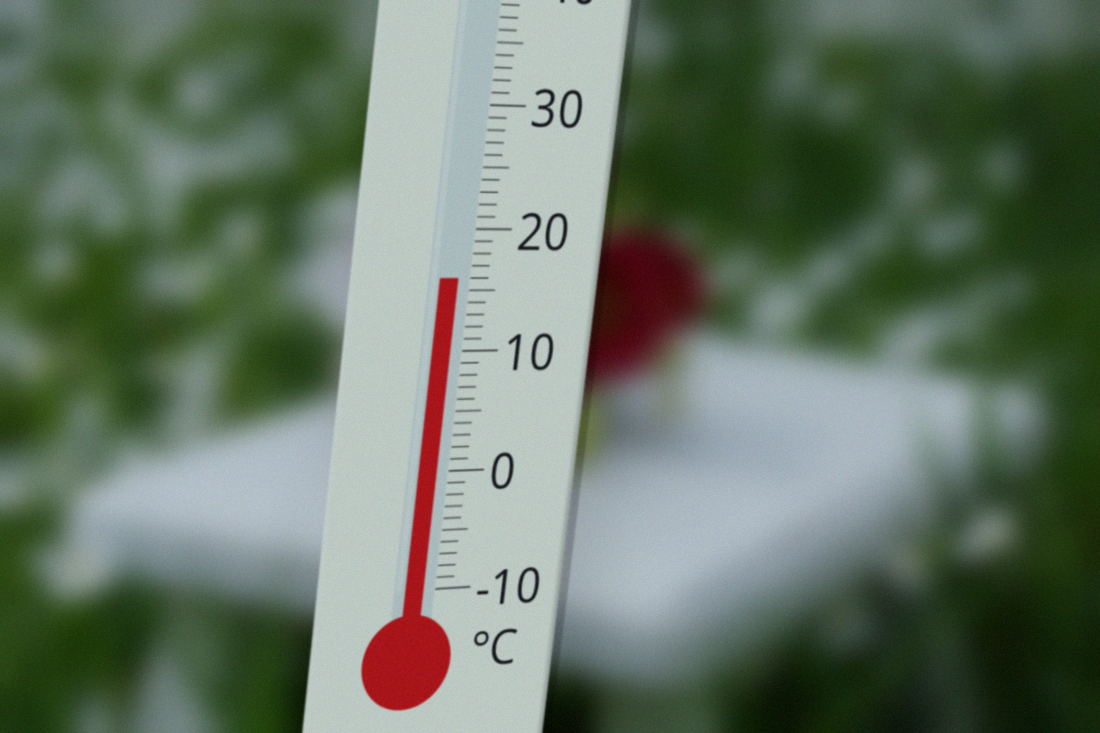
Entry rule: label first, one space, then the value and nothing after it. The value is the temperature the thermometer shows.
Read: 16 °C
